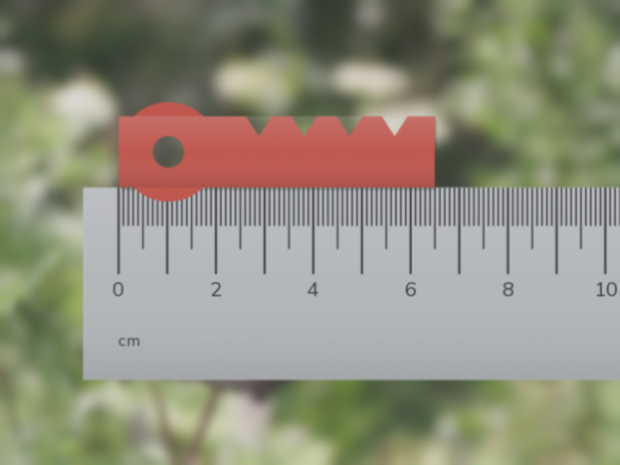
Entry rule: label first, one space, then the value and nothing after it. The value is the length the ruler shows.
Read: 6.5 cm
